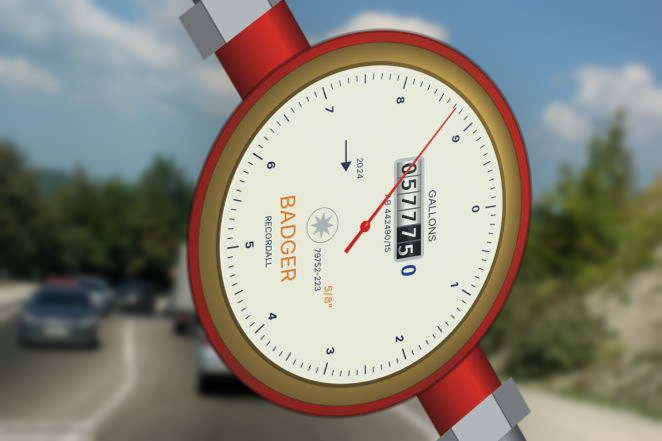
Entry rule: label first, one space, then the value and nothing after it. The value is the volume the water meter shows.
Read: 577748.7 gal
